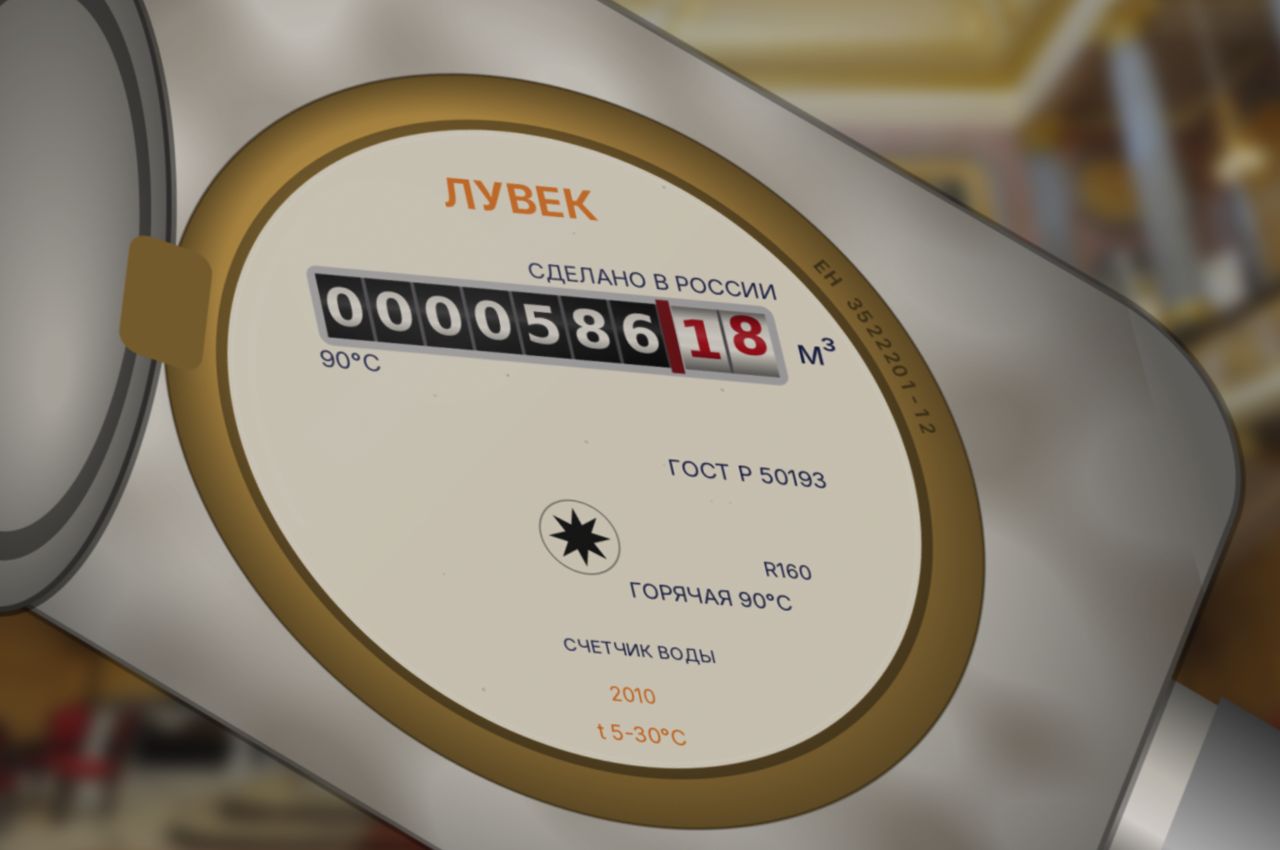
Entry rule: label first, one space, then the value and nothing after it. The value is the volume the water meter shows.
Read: 586.18 m³
